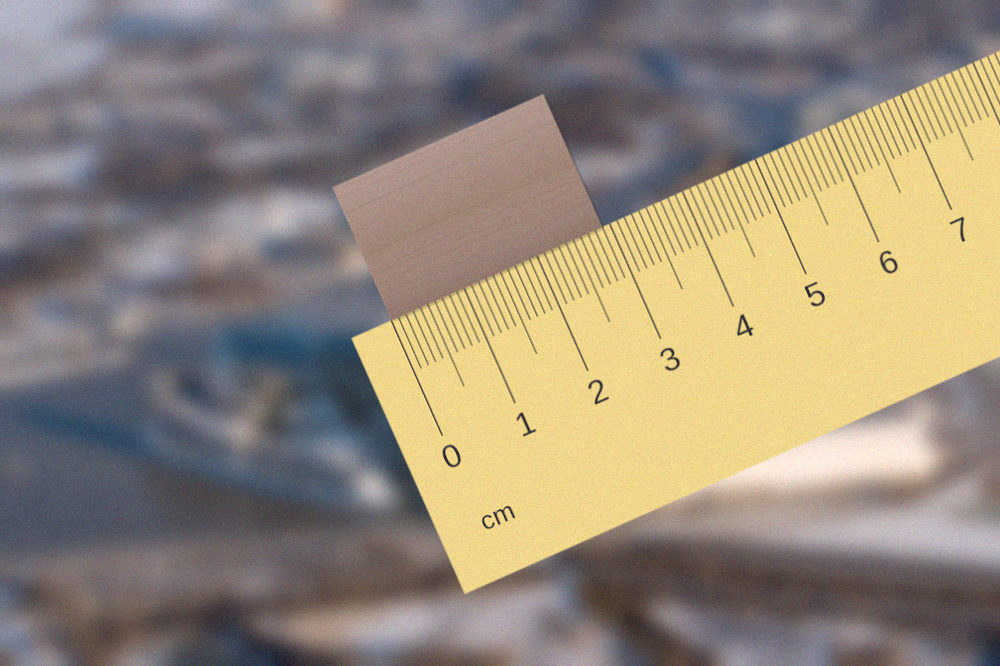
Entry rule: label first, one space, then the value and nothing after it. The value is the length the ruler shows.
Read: 2.9 cm
